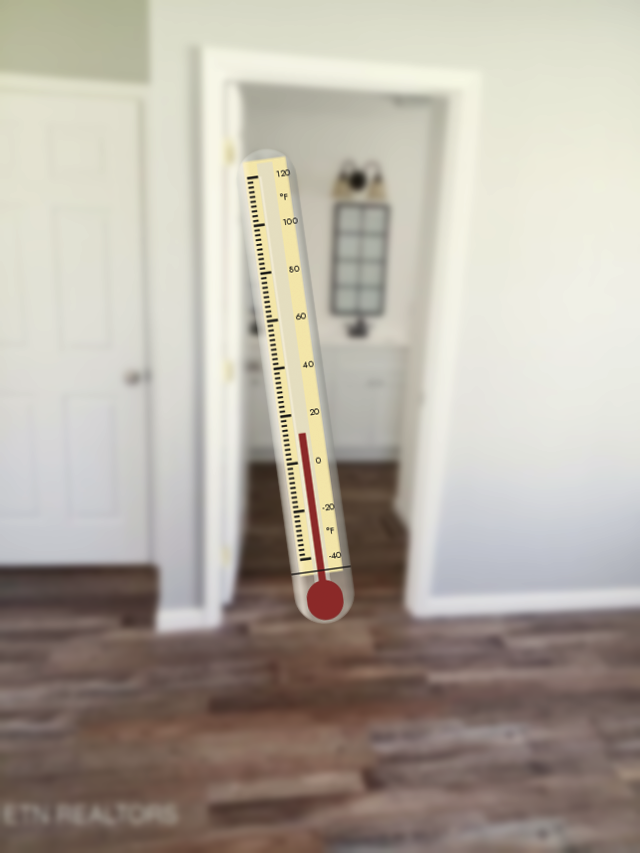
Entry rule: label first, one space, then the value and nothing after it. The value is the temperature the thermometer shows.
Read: 12 °F
